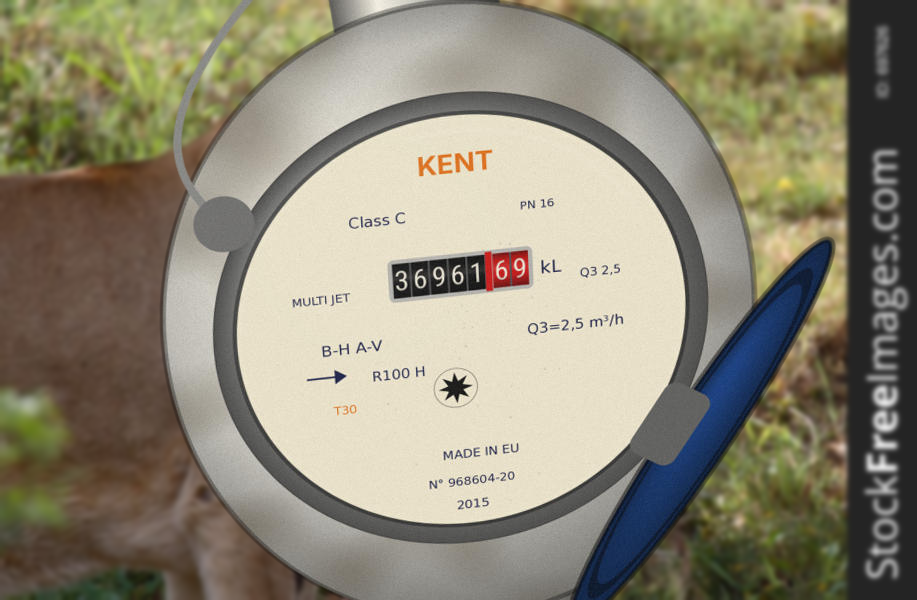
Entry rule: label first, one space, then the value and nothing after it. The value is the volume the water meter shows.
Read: 36961.69 kL
